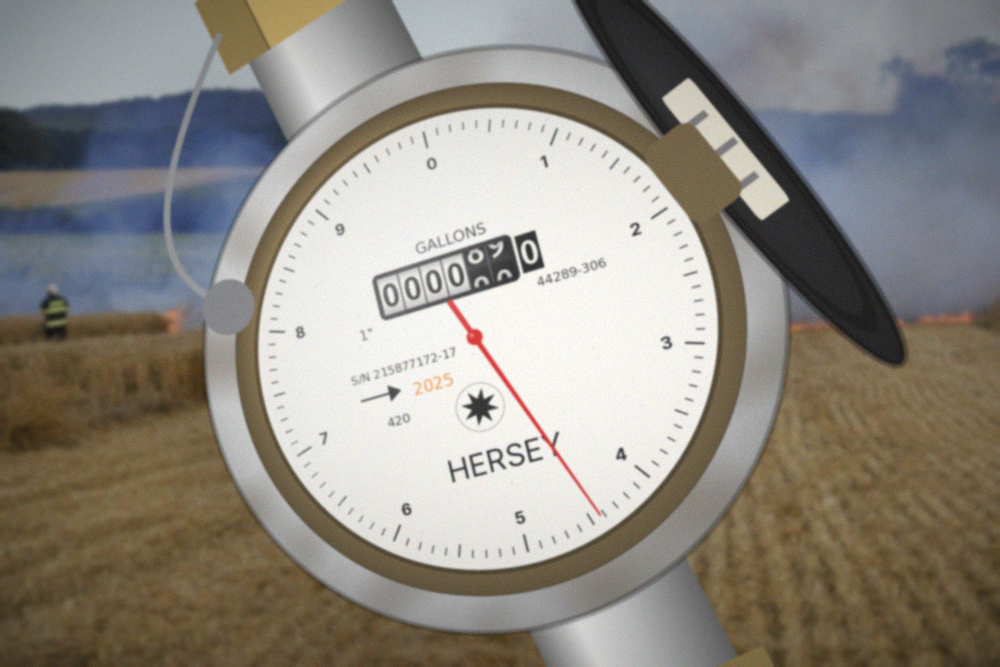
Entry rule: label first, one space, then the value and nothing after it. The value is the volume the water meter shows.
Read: 894.4 gal
